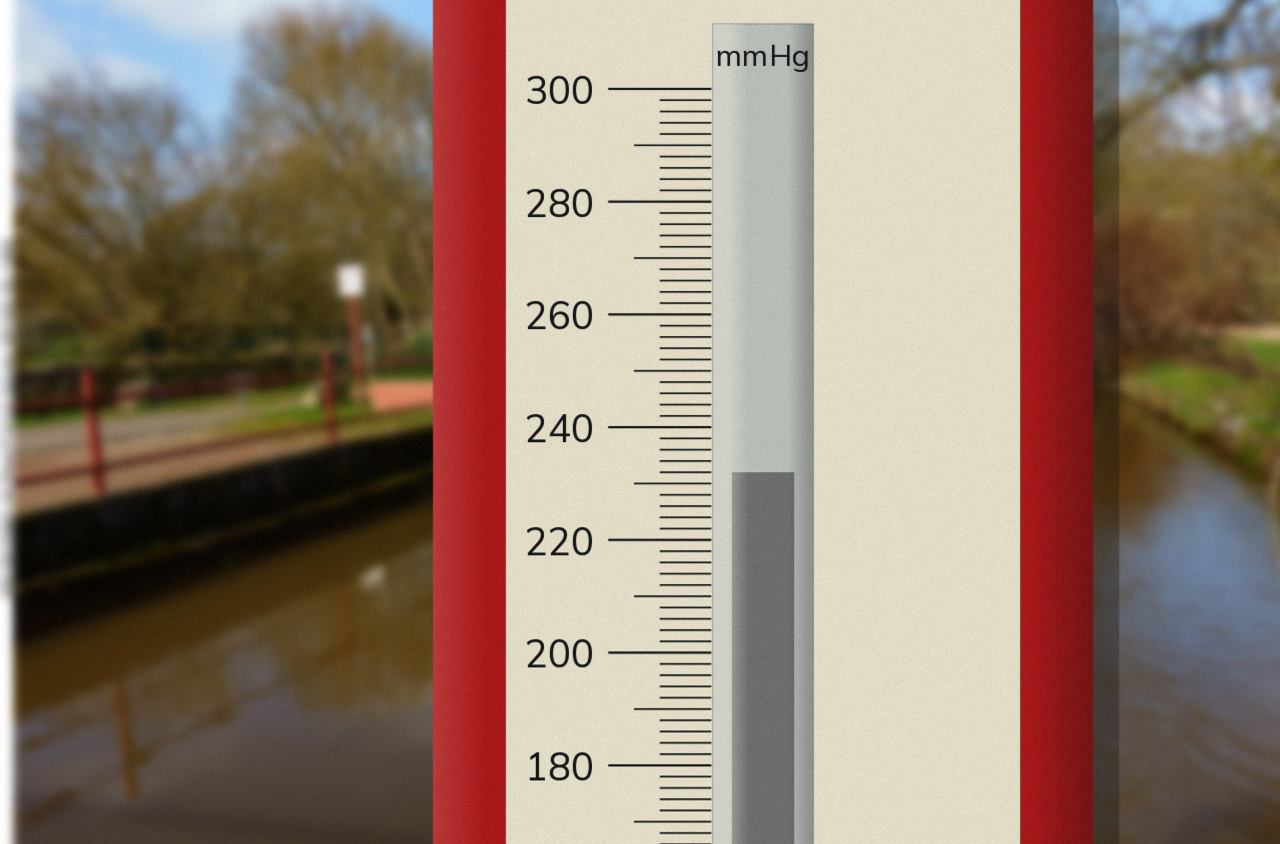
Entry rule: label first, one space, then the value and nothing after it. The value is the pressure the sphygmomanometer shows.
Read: 232 mmHg
